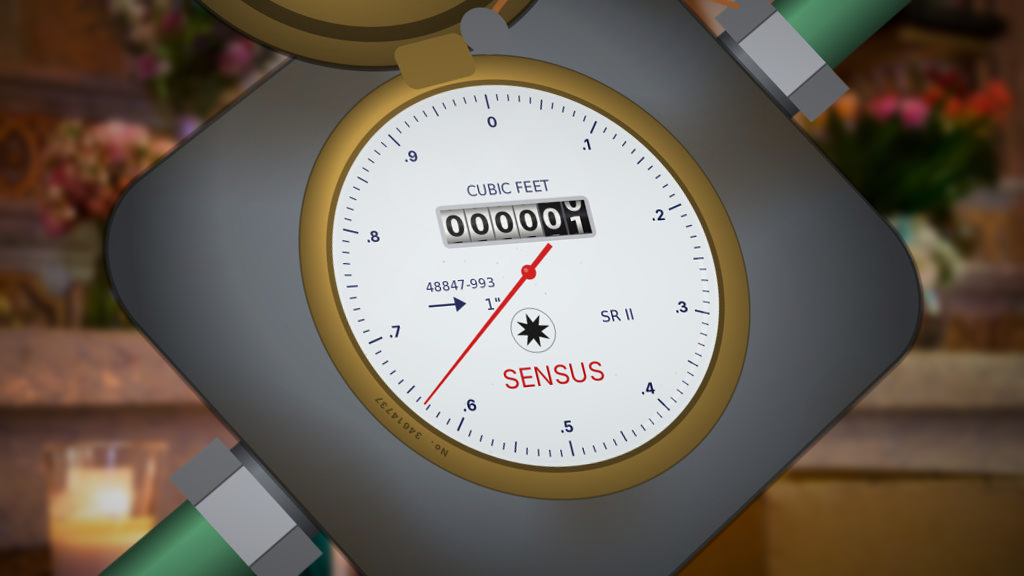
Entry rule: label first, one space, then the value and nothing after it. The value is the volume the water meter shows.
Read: 0.63 ft³
